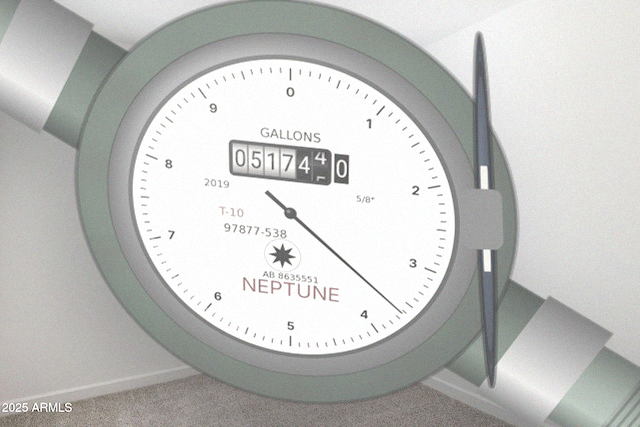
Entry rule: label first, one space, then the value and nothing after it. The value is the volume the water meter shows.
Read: 517443.6 gal
